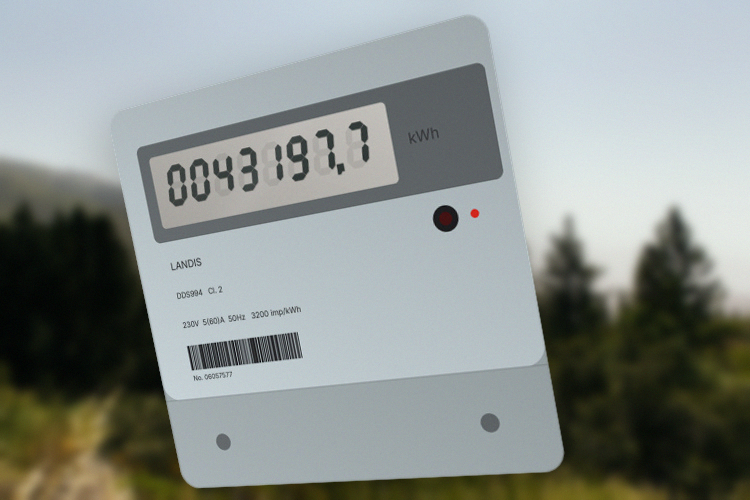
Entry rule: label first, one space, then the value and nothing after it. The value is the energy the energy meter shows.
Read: 43197.7 kWh
